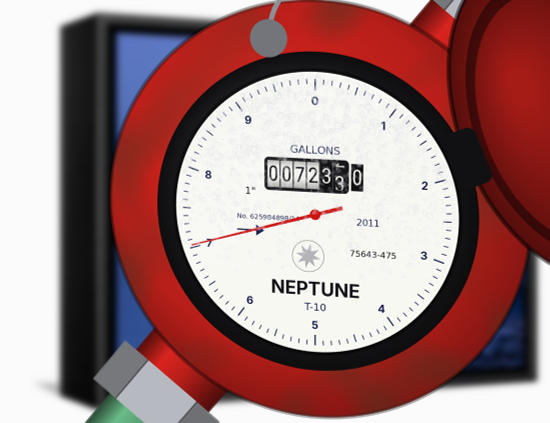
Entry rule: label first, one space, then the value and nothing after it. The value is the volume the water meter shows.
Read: 72327.0 gal
